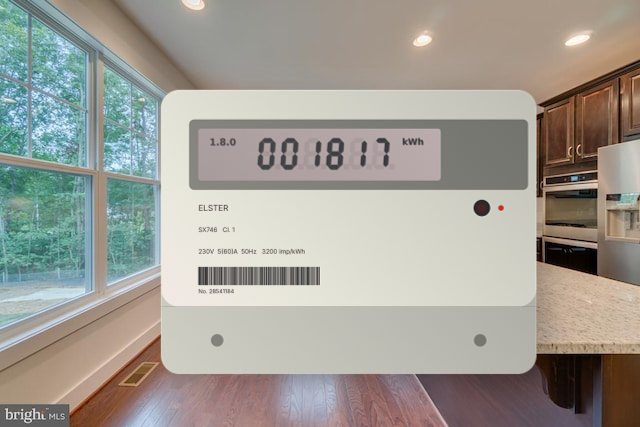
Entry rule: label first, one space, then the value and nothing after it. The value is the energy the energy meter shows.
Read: 1817 kWh
